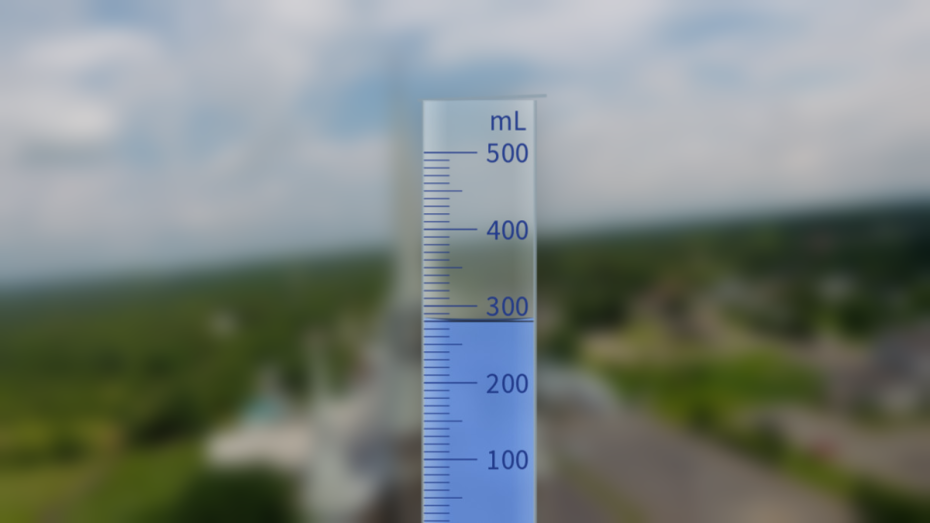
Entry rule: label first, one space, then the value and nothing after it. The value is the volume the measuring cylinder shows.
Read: 280 mL
